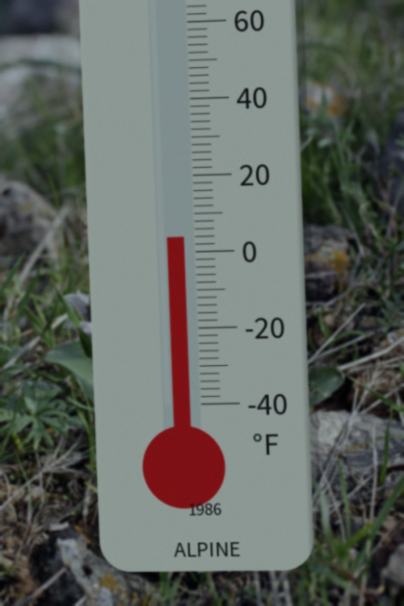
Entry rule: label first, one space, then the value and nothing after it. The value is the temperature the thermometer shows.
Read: 4 °F
